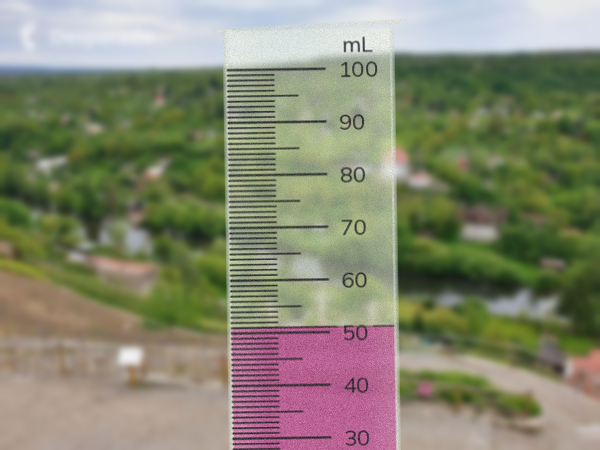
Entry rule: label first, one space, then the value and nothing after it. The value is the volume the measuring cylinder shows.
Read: 51 mL
